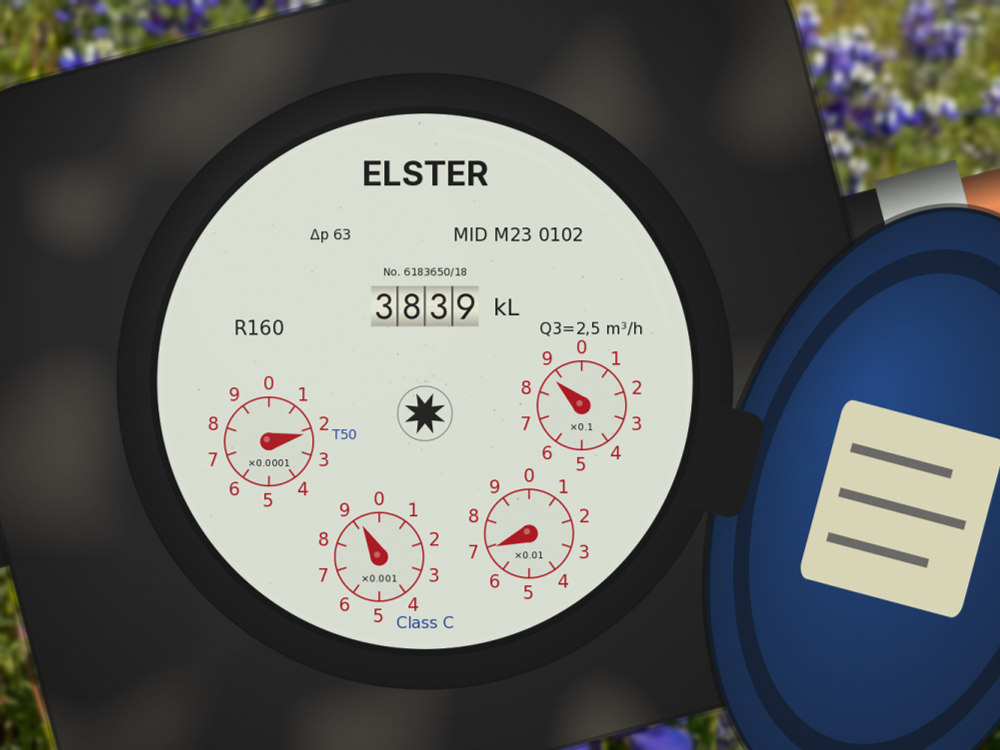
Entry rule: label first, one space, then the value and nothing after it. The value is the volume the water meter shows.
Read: 3839.8692 kL
